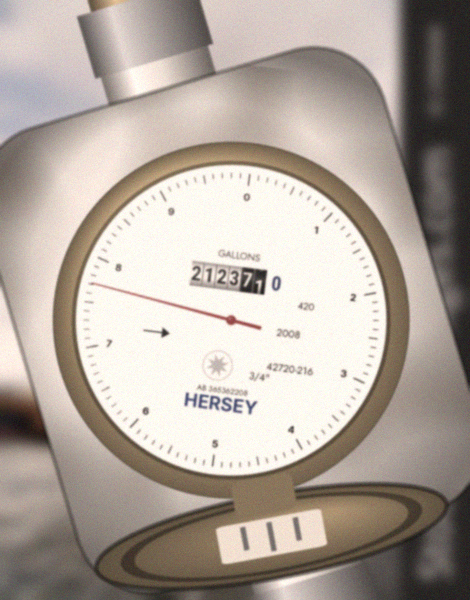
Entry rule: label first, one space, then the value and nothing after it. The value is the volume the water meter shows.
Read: 2123707.7 gal
